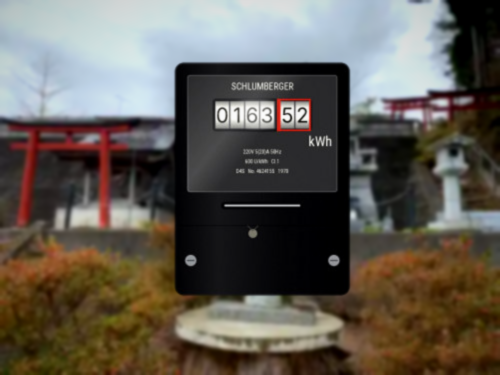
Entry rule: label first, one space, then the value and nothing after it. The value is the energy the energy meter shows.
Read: 163.52 kWh
